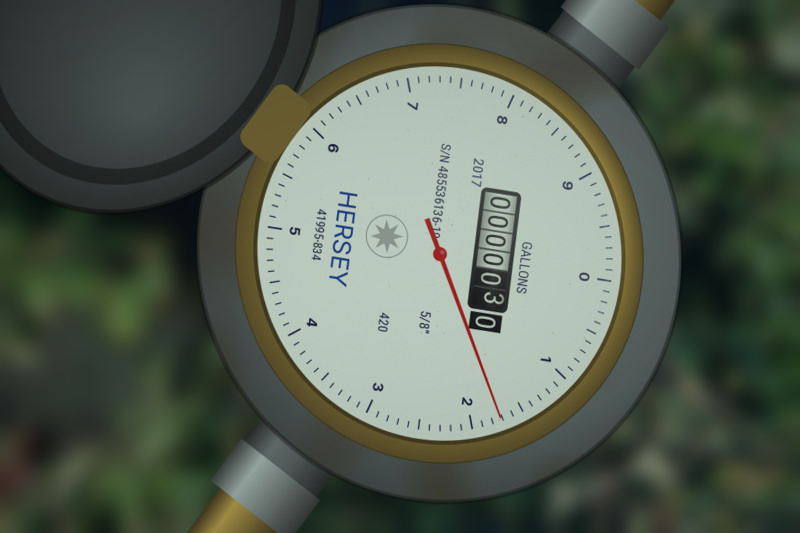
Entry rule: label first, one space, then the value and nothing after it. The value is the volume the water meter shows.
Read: 31.7 gal
